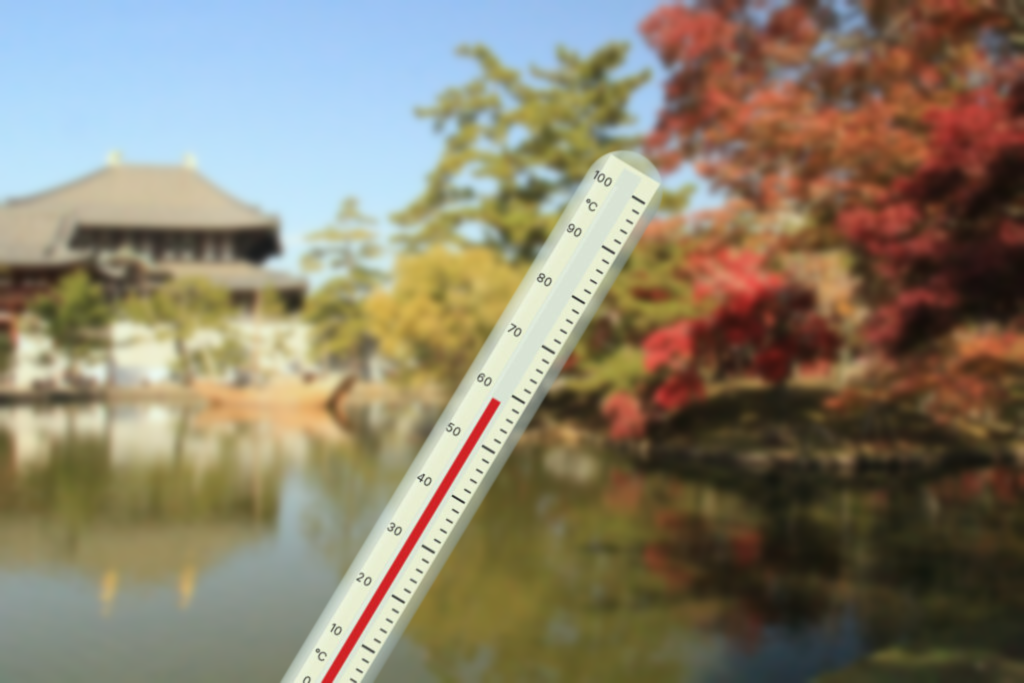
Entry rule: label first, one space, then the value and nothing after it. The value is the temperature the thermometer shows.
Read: 58 °C
